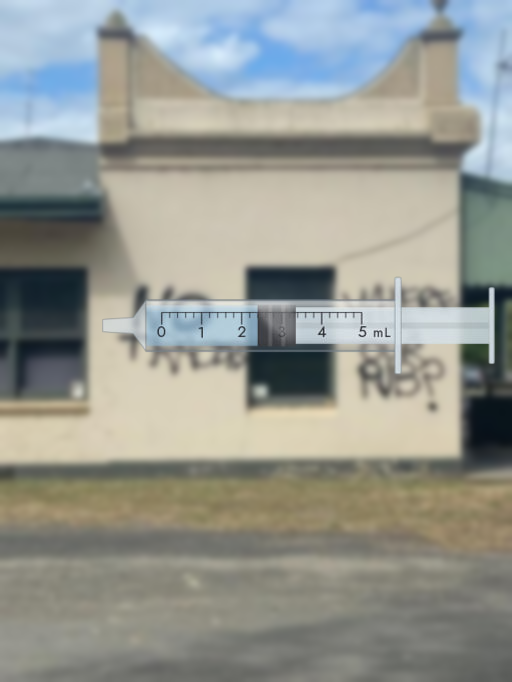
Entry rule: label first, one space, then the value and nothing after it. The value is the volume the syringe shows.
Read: 2.4 mL
